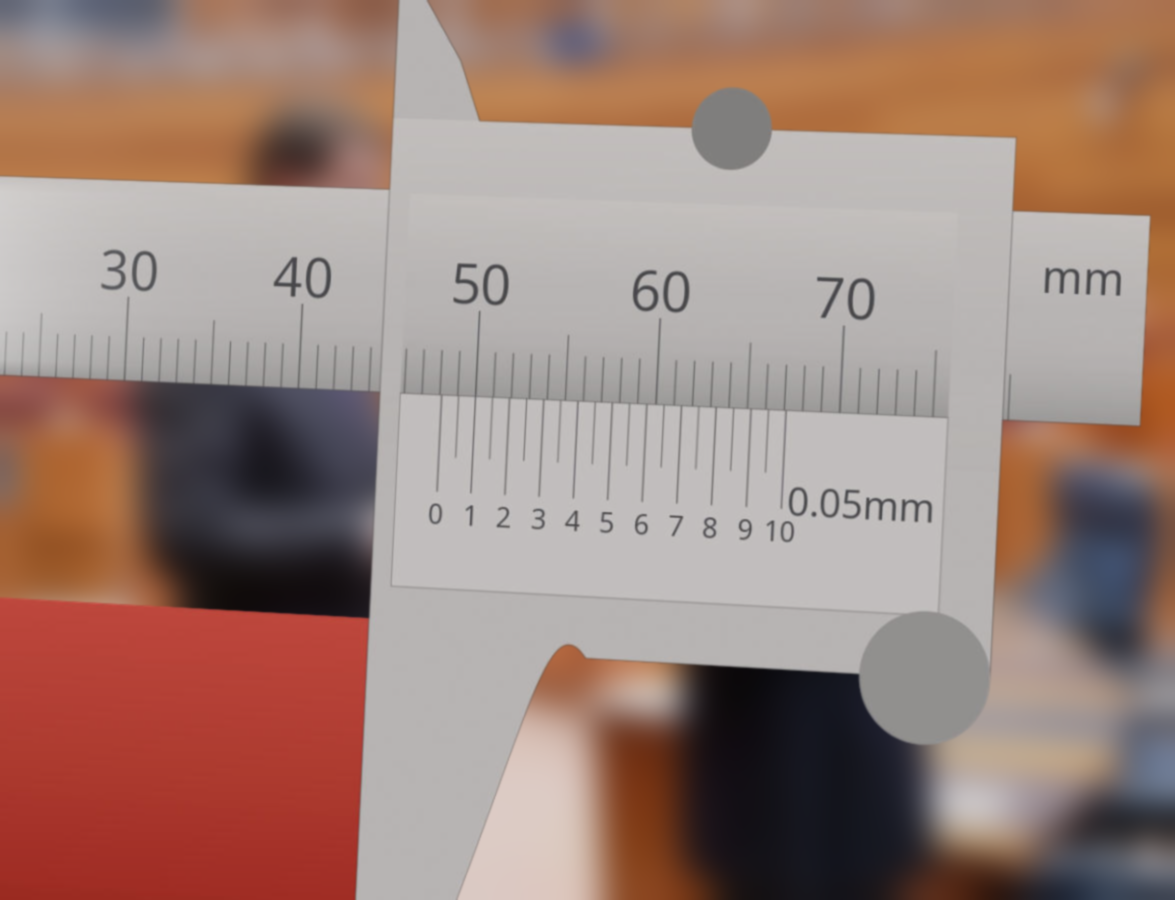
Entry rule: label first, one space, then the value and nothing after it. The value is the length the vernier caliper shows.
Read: 48.1 mm
